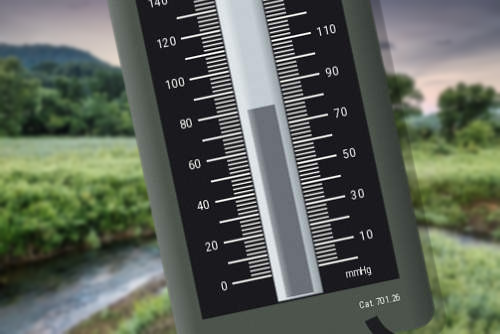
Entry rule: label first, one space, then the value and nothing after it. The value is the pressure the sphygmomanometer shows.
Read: 80 mmHg
